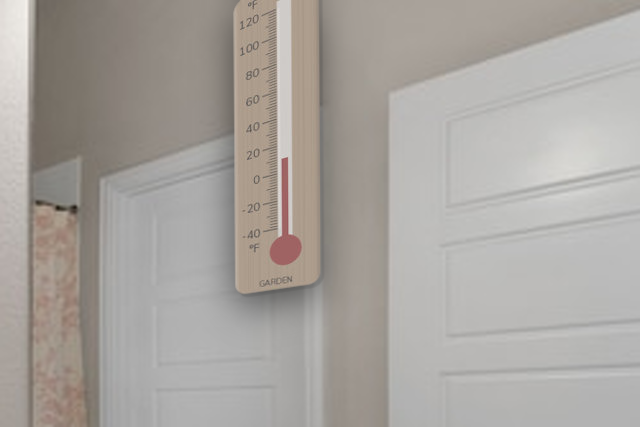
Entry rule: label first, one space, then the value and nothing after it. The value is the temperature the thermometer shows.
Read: 10 °F
